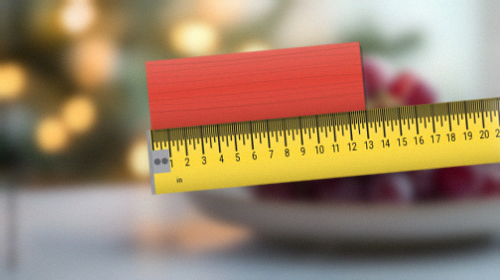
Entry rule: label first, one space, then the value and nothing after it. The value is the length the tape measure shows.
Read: 13 in
